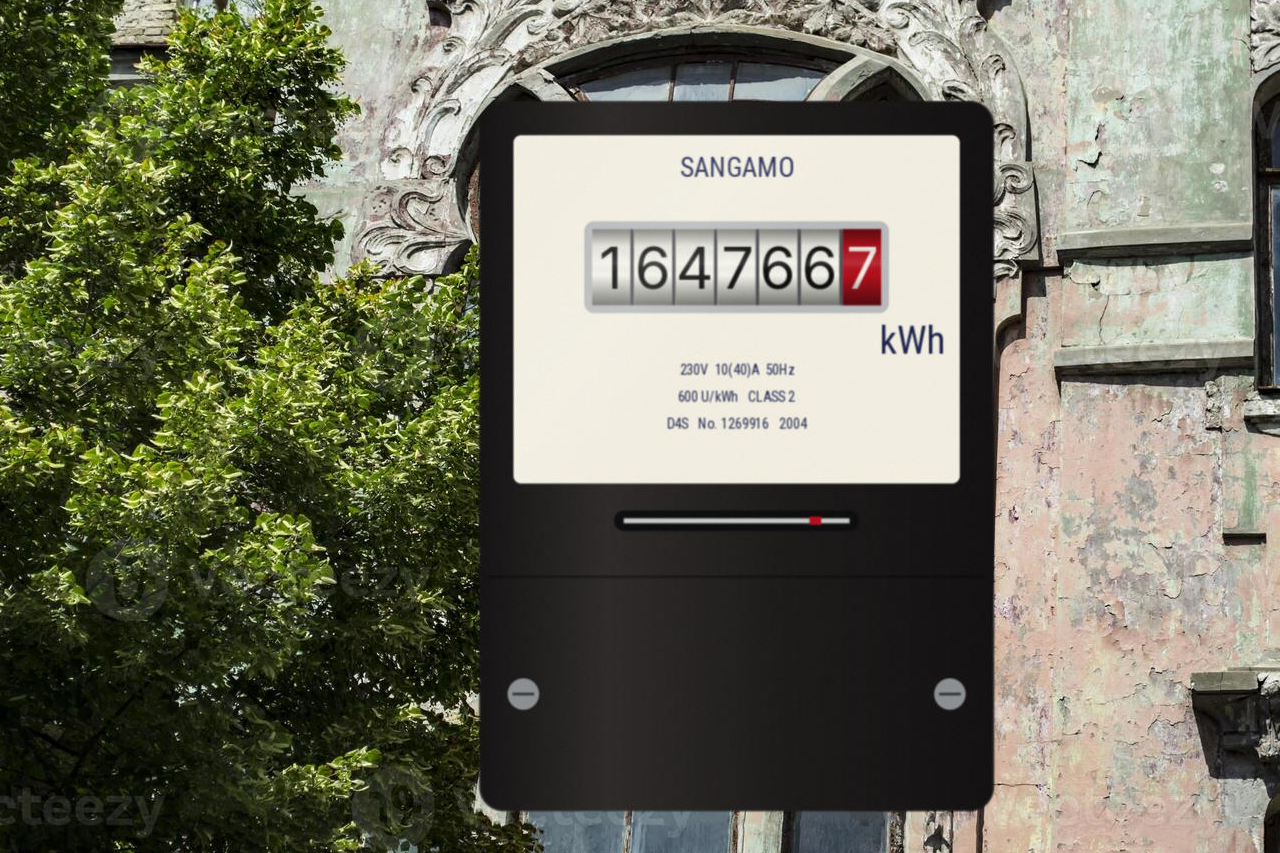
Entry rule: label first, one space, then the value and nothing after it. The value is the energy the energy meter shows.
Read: 164766.7 kWh
